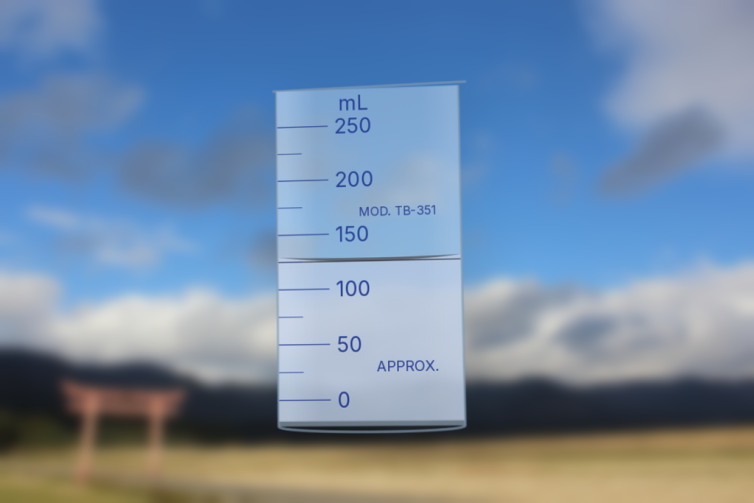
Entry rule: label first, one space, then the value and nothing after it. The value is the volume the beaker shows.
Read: 125 mL
